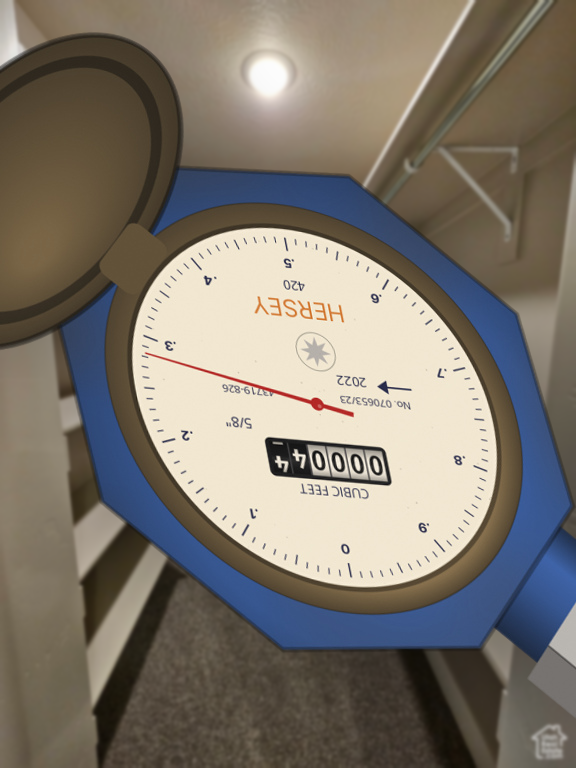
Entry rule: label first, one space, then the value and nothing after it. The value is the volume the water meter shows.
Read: 44.28 ft³
